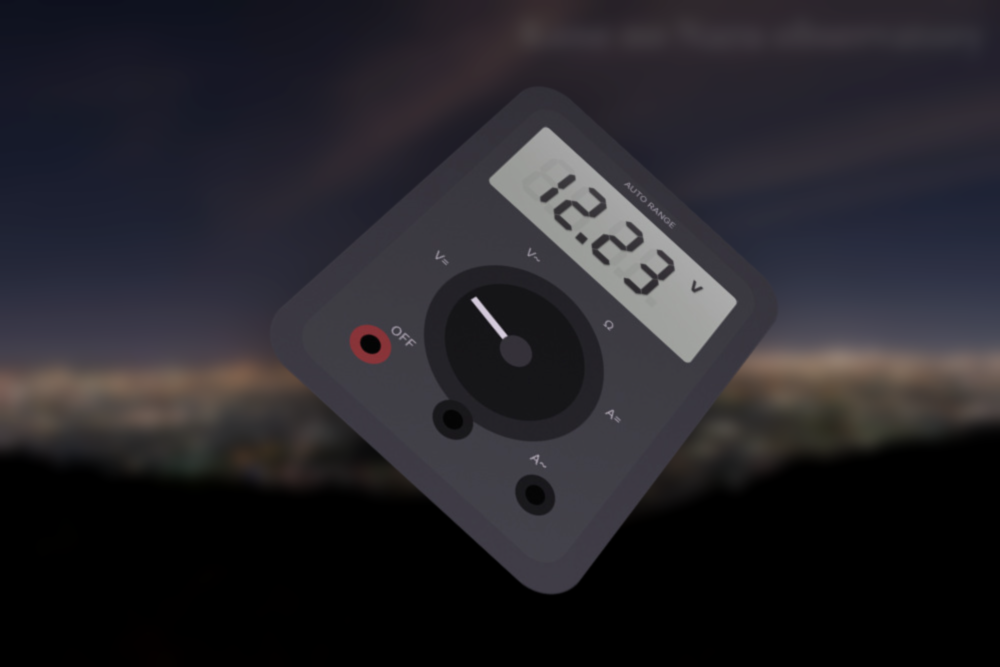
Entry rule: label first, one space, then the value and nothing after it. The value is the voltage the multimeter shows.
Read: 12.23 V
